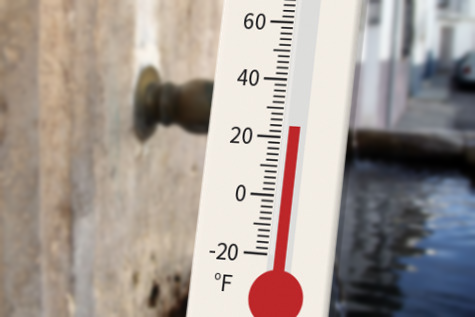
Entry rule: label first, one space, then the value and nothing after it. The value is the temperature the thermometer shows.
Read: 24 °F
